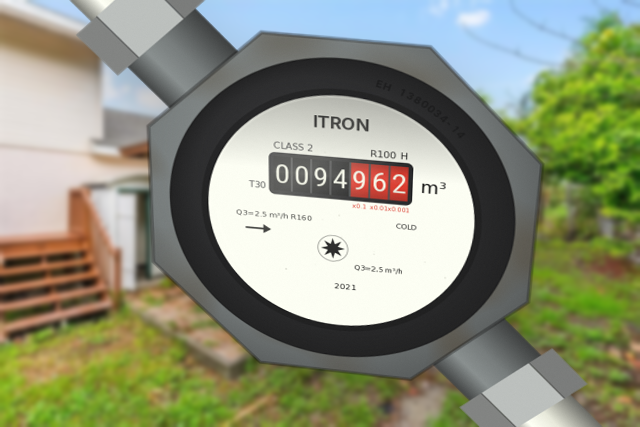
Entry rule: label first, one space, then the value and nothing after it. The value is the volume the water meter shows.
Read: 94.962 m³
